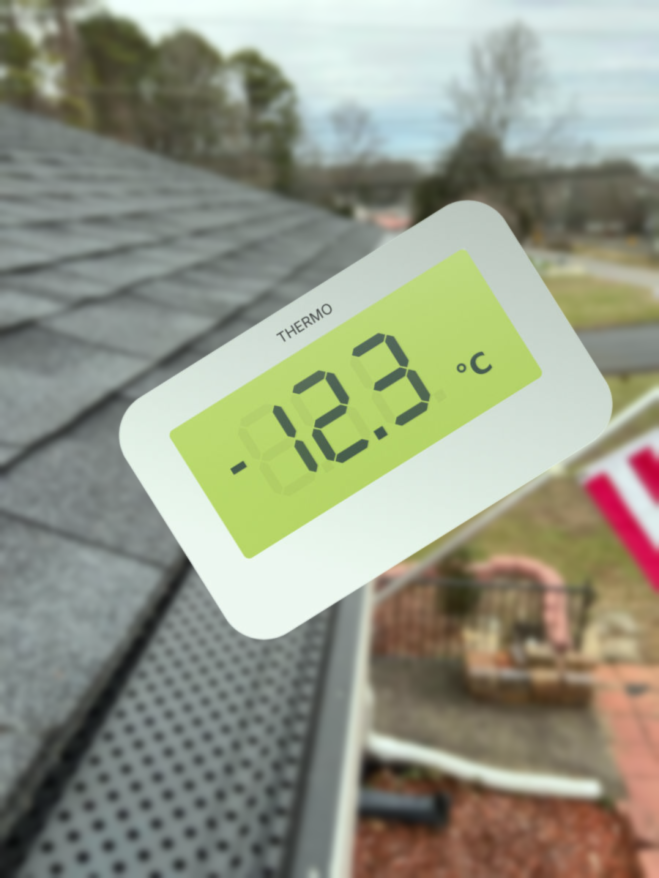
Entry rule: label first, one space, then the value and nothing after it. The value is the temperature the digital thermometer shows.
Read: -12.3 °C
